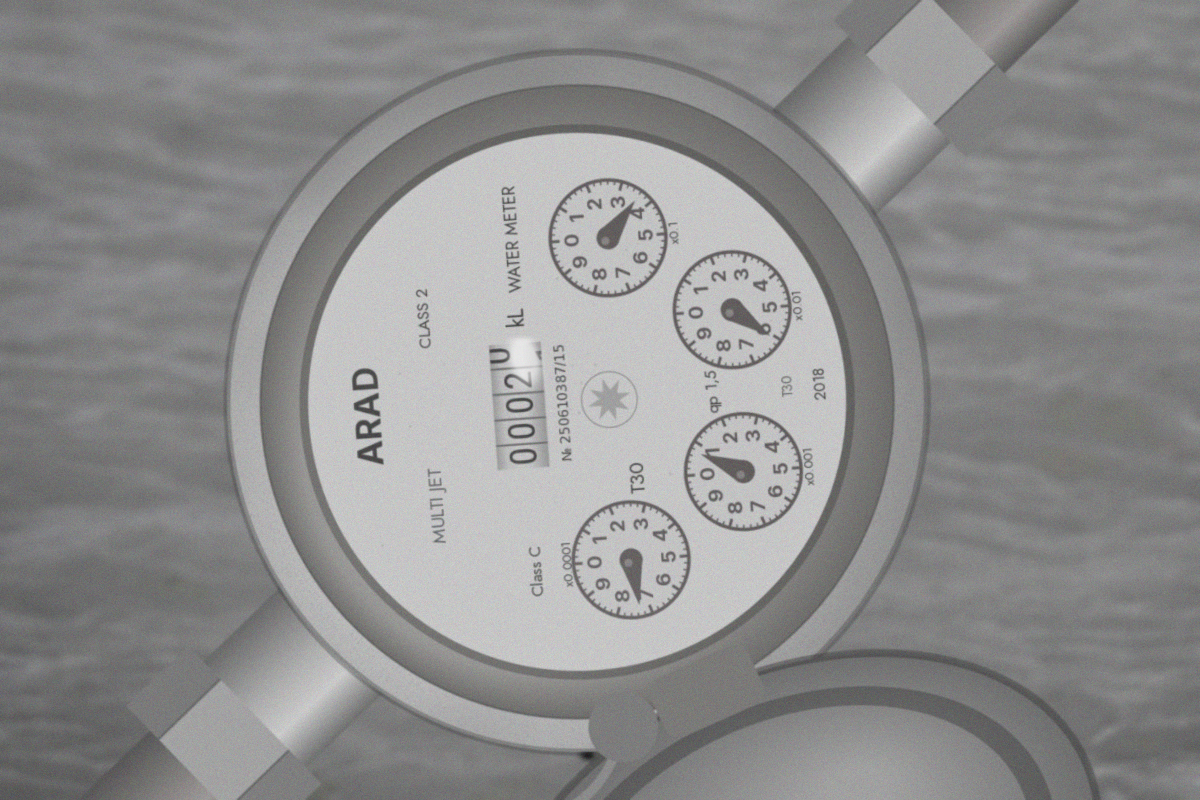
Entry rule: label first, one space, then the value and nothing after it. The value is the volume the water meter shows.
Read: 20.3607 kL
